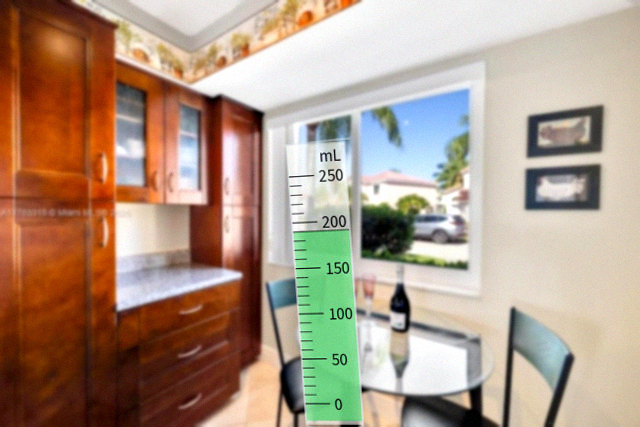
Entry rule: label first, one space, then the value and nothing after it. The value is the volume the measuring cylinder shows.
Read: 190 mL
